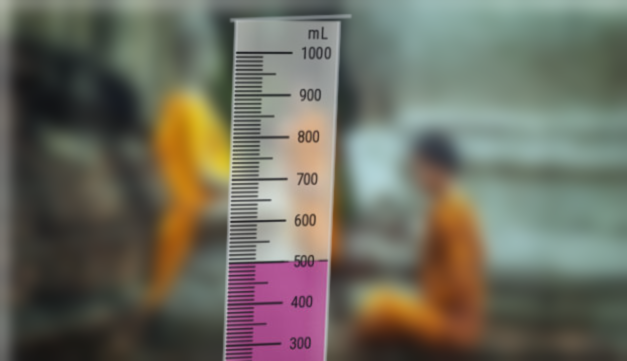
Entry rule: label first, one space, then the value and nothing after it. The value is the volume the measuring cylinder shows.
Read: 500 mL
